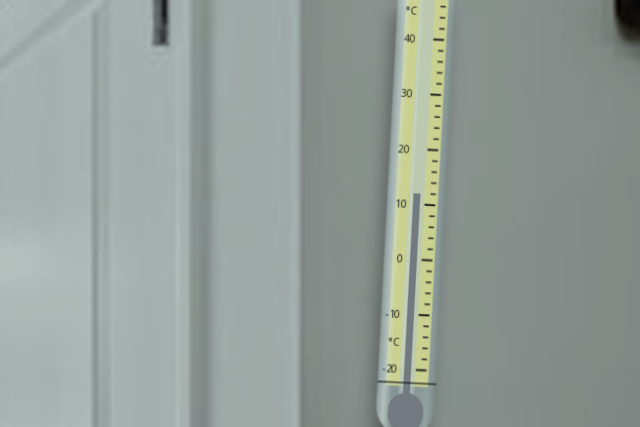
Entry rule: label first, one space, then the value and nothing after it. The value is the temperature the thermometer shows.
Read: 12 °C
